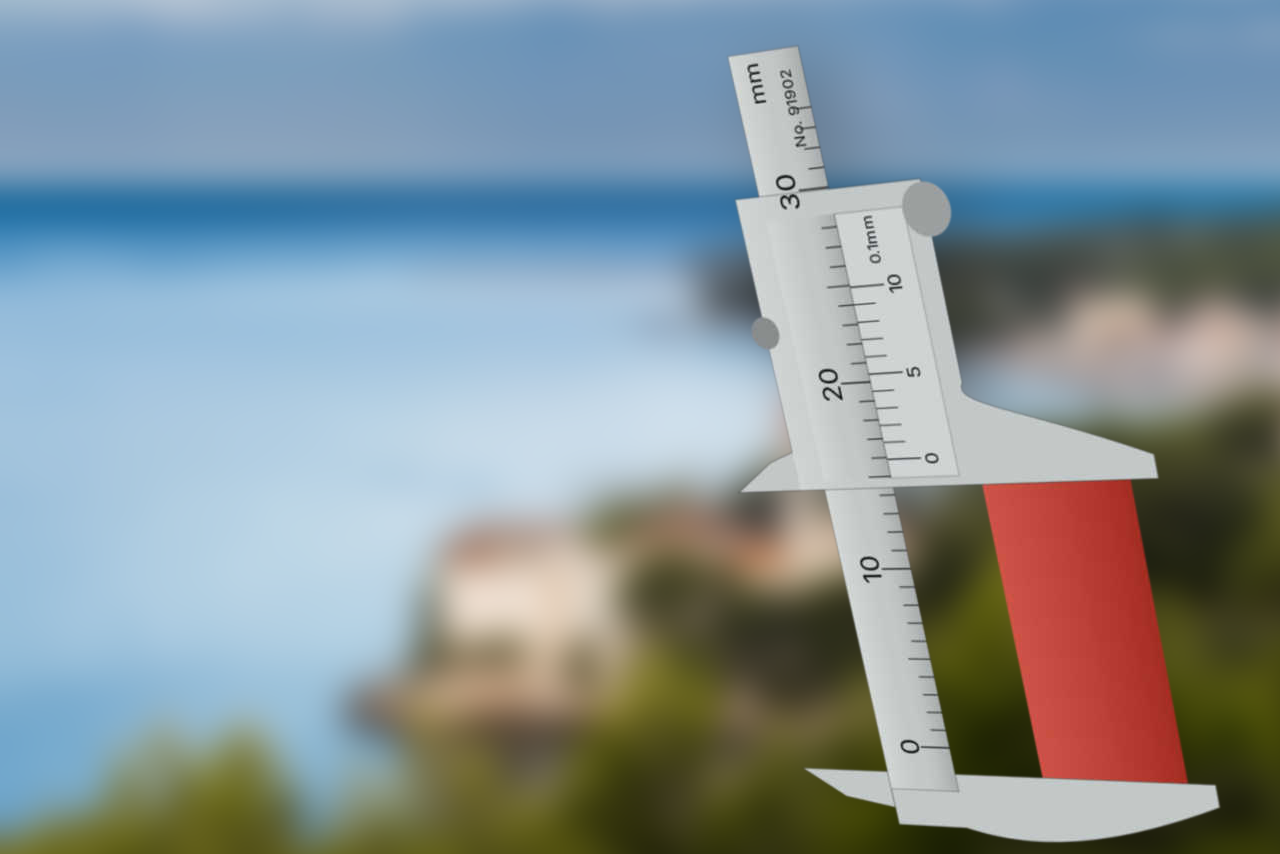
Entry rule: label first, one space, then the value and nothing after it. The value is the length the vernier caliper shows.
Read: 15.9 mm
